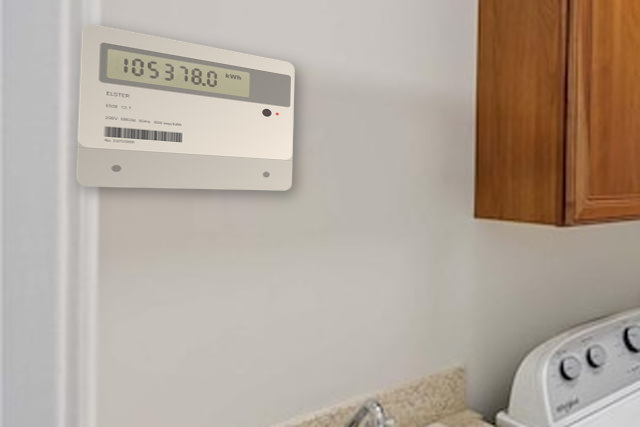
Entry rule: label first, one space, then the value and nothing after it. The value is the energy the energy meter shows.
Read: 105378.0 kWh
